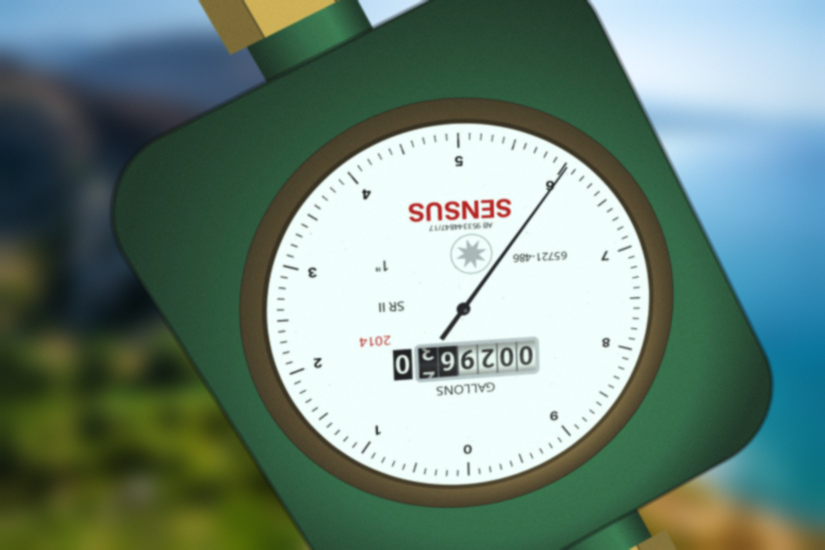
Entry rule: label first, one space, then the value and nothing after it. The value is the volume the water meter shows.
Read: 29626.0 gal
